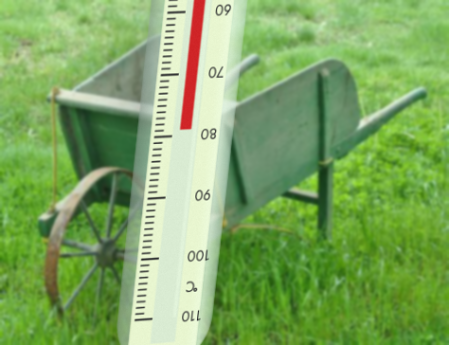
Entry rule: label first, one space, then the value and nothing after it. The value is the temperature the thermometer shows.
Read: 79 °C
